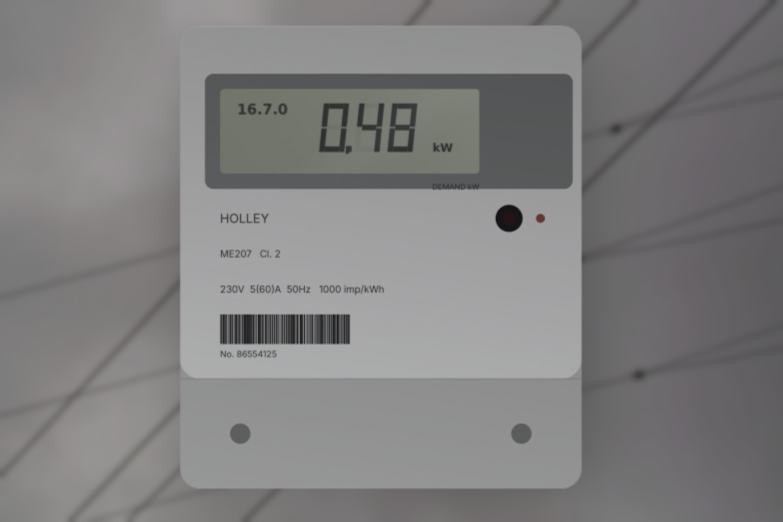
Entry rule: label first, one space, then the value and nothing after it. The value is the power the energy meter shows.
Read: 0.48 kW
